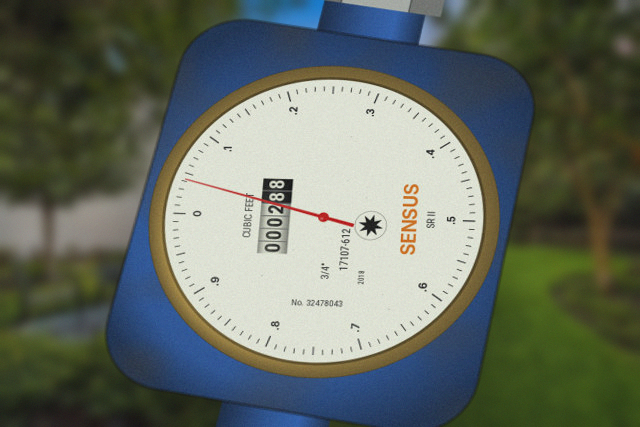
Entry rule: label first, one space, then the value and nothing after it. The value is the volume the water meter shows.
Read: 288.04 ft³
